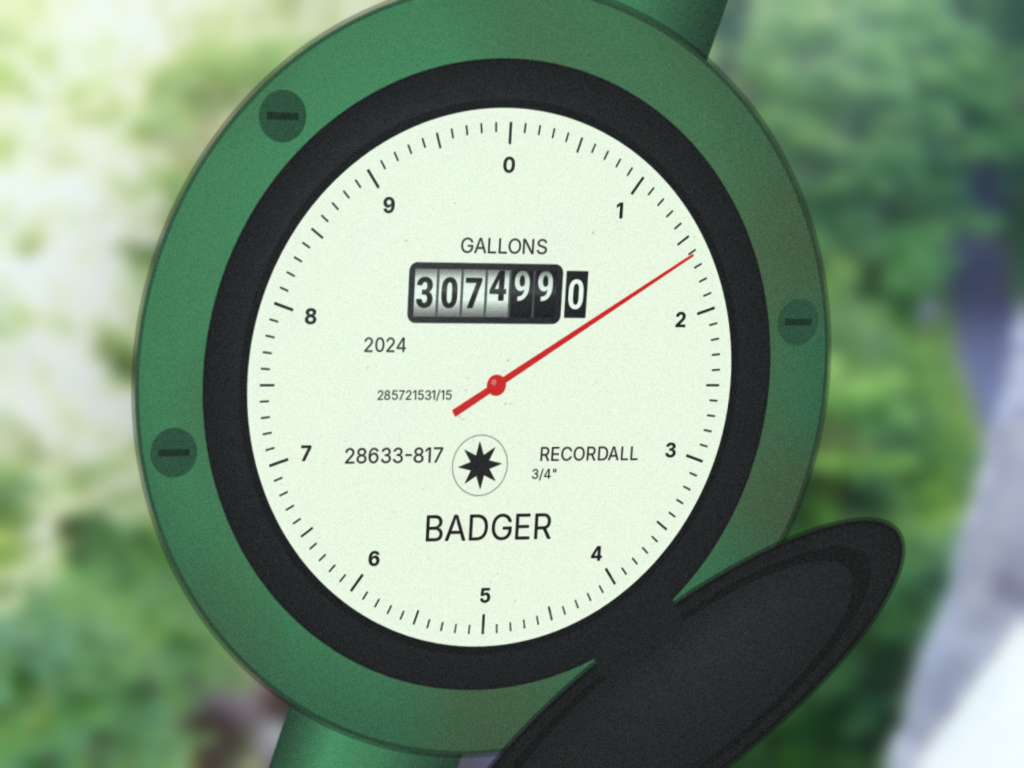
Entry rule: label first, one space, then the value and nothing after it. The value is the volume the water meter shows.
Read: 3074991.6 gal
